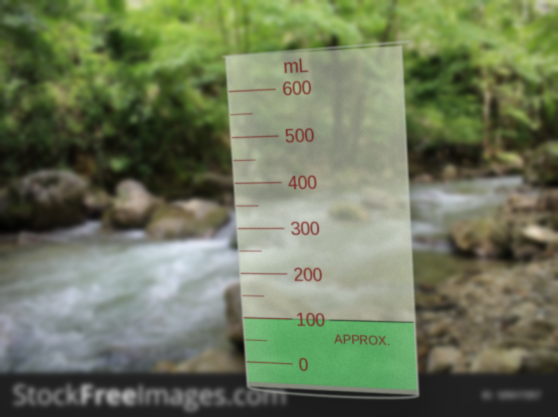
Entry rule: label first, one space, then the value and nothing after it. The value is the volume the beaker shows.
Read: 100 mL
